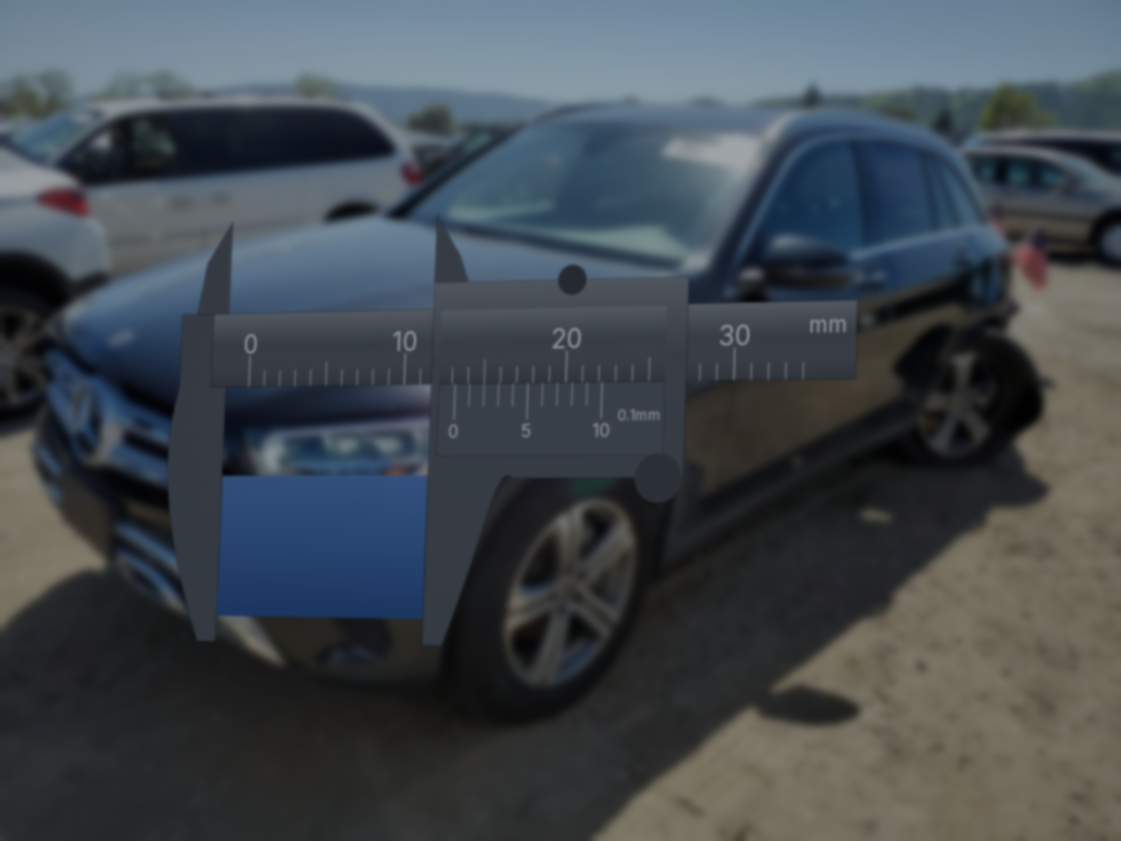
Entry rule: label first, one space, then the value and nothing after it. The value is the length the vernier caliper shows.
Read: 13.2 mm
